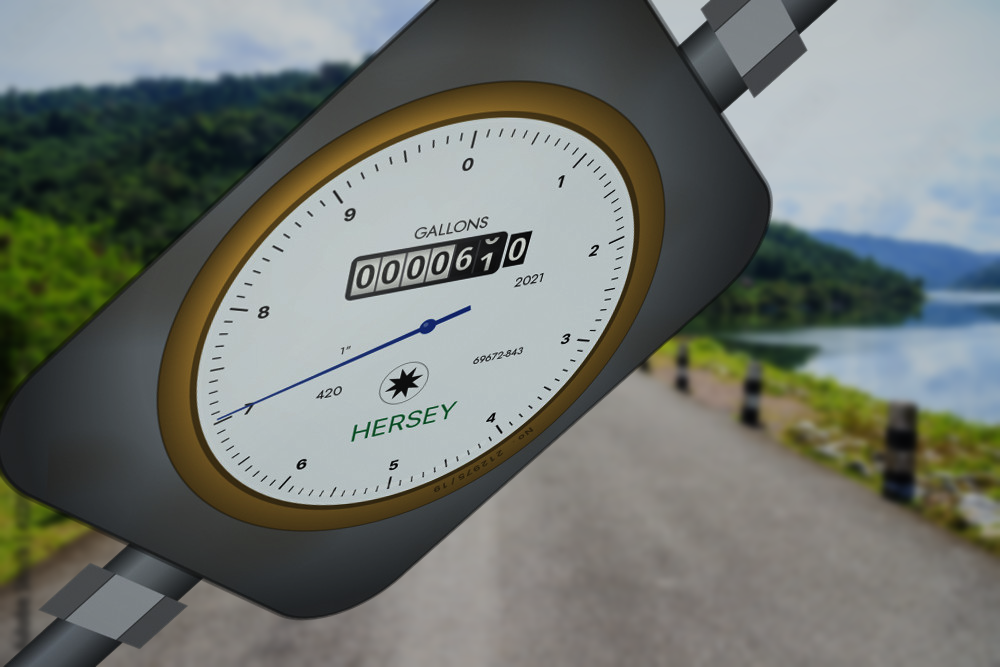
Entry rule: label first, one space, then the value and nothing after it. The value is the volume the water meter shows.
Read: 607.0 gal
